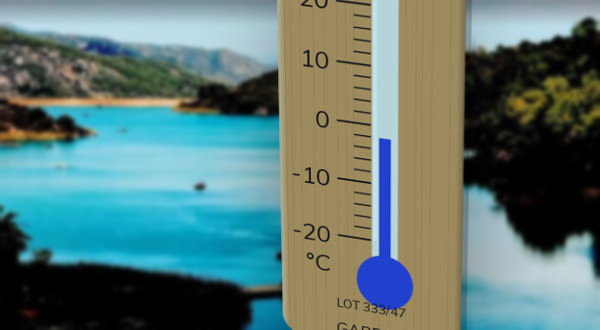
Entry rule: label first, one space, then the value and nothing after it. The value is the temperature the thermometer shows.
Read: -2 °C
